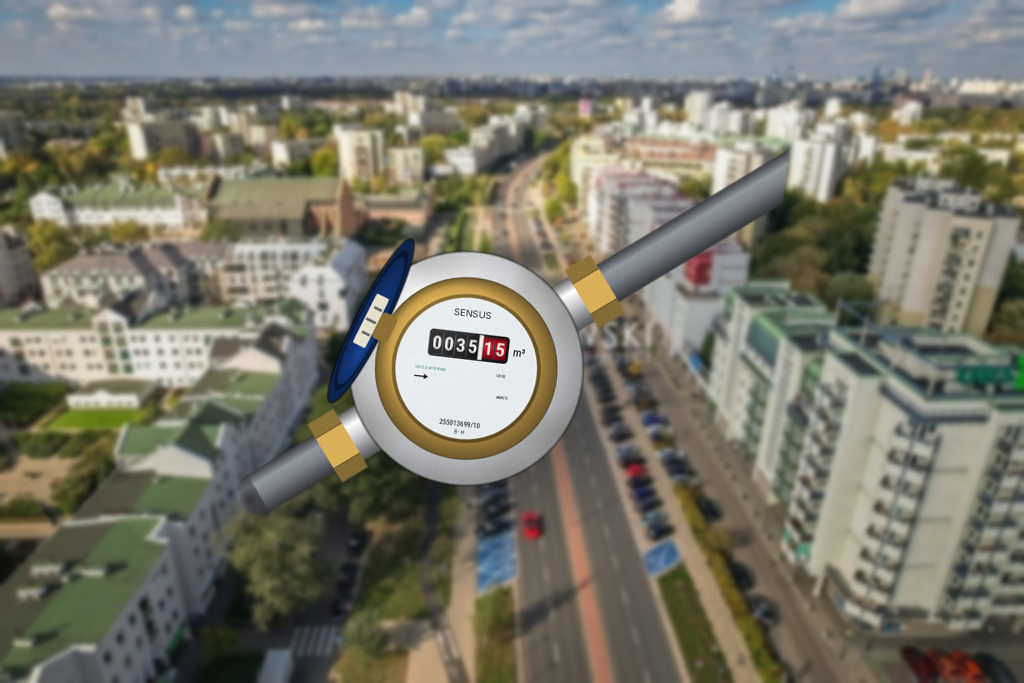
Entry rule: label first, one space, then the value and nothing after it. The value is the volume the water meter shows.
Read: 35.15 m³
